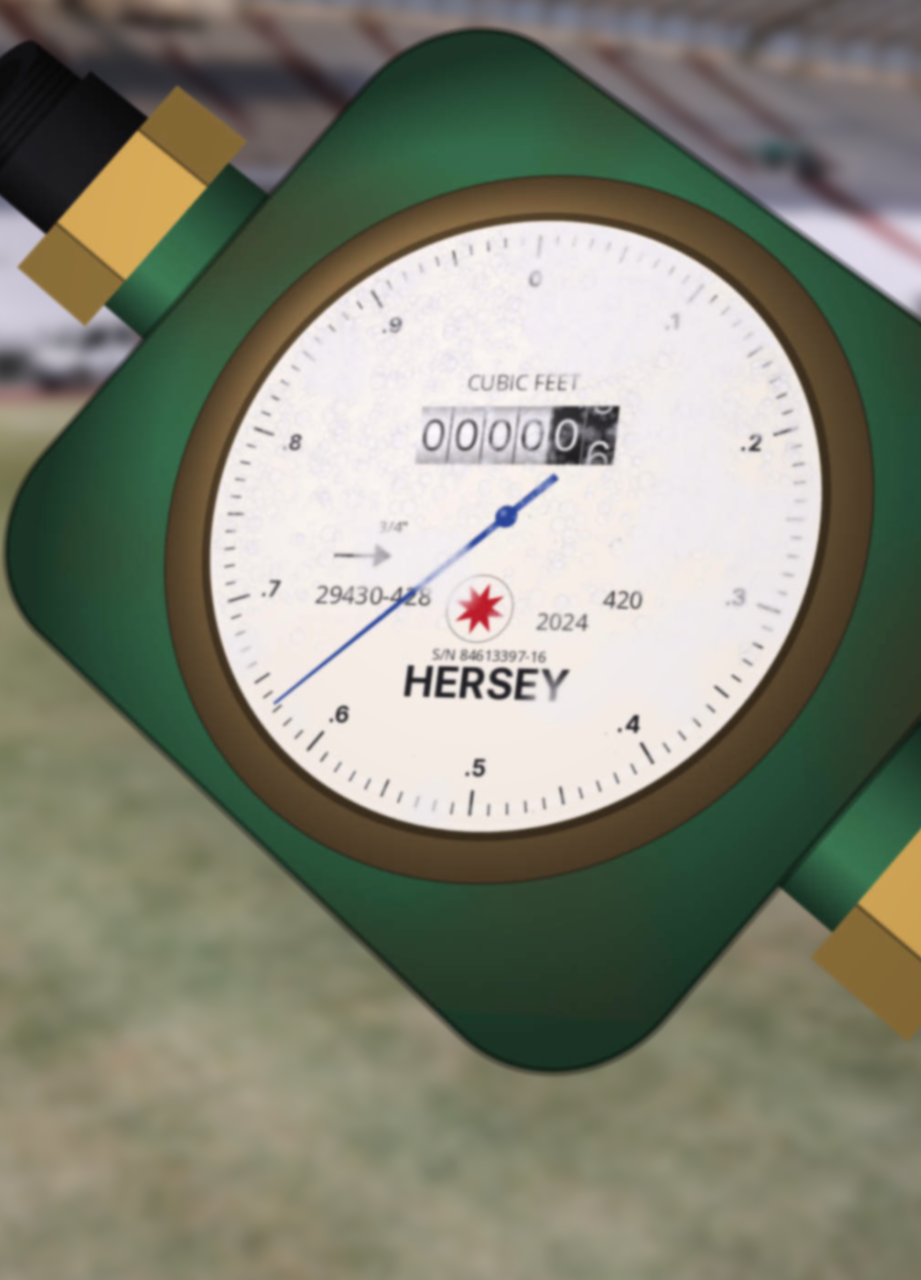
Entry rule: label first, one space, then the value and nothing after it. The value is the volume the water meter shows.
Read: 5.63 ft³
